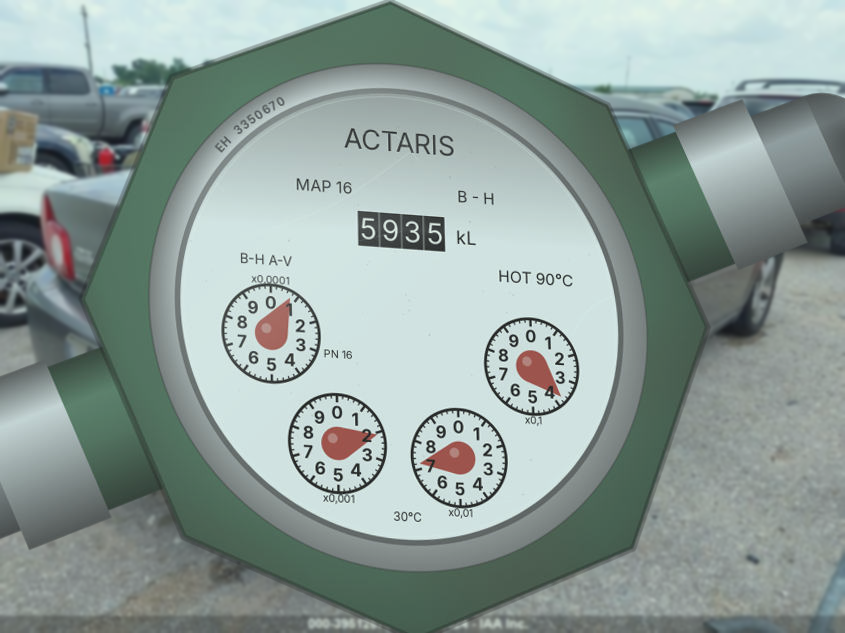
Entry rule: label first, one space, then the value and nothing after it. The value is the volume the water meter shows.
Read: 5935.3720 kL
